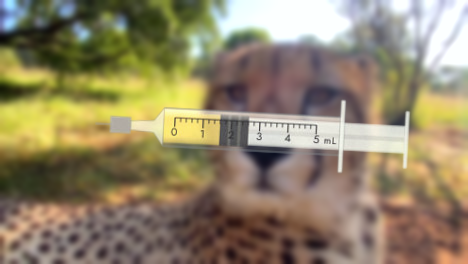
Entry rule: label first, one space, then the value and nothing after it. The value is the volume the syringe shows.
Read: 1.6 mL
